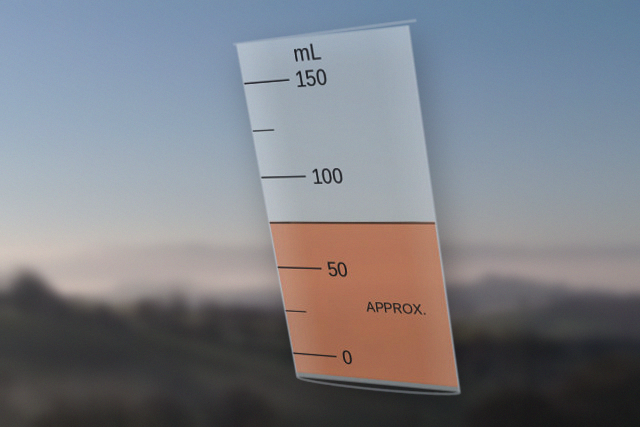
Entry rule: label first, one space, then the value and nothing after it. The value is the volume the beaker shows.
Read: 75 mL
